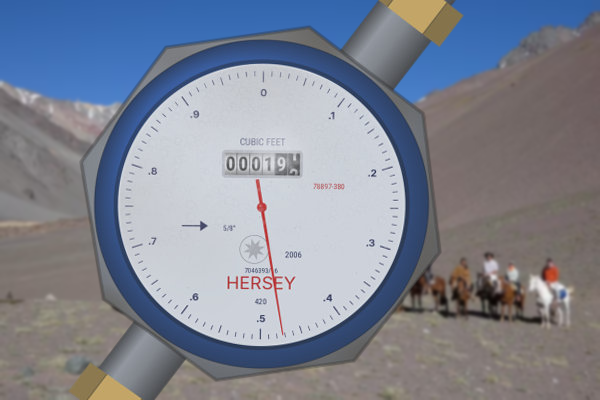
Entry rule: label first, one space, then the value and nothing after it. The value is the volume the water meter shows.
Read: 191.47 ft³
